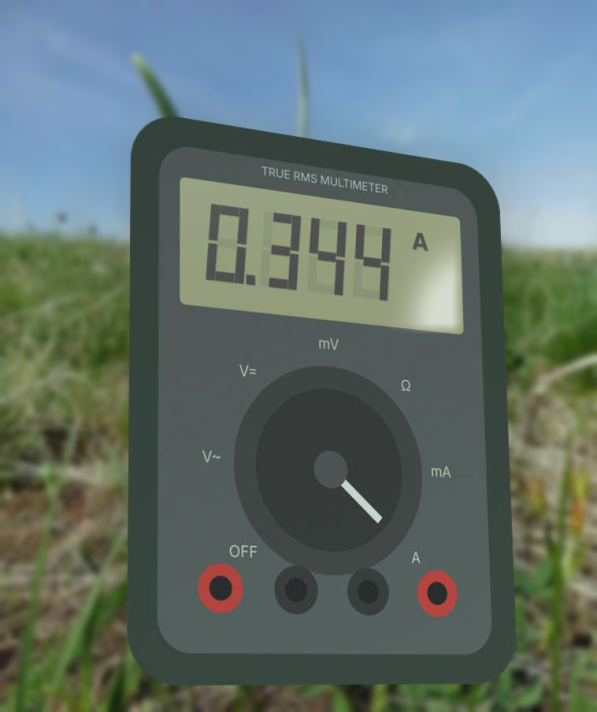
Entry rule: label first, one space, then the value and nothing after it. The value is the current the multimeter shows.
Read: 0.344 A
